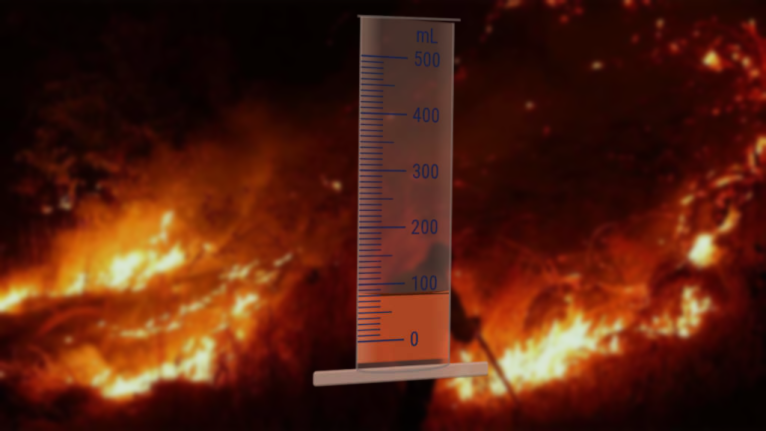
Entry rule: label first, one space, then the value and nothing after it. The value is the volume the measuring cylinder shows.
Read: 80 mL
